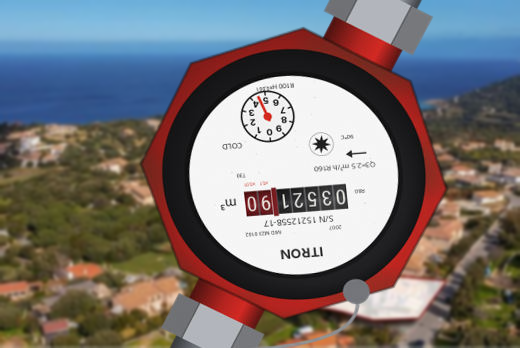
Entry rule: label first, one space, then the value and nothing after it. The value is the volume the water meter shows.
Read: 3521.904 m³
